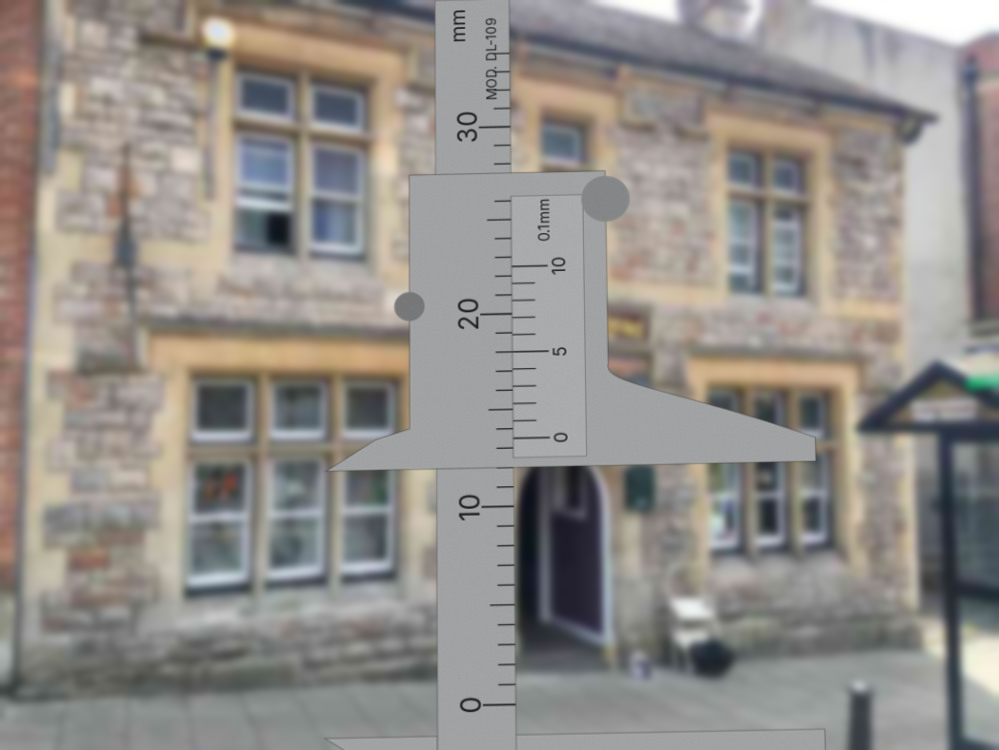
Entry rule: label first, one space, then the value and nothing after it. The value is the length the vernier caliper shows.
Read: 13.5 mm
